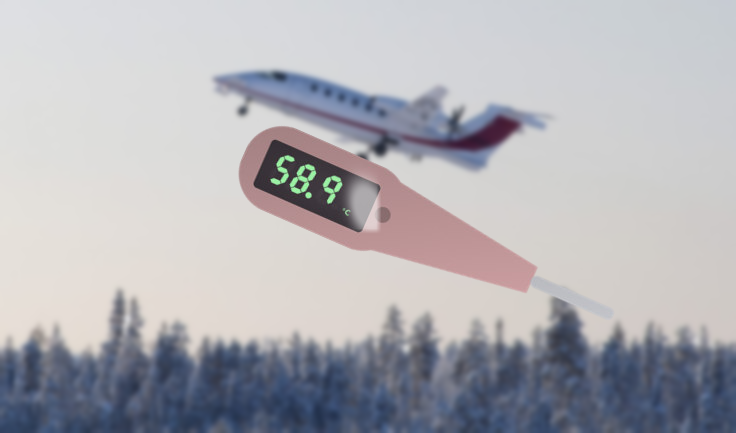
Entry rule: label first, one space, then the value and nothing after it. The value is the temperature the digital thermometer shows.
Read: 58.9 °C
